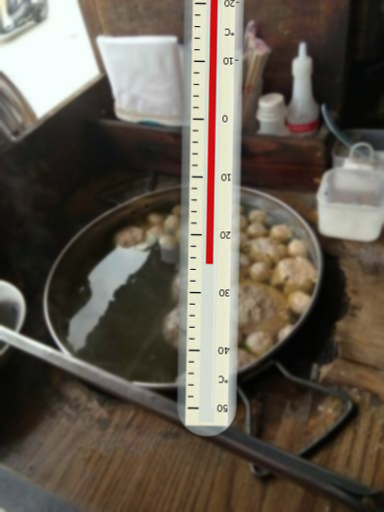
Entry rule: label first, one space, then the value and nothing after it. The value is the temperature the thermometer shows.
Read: 25 °C
